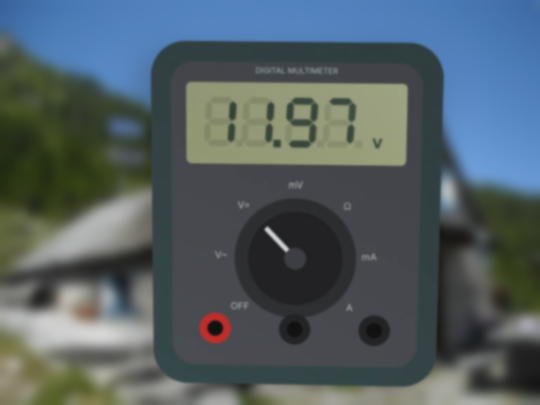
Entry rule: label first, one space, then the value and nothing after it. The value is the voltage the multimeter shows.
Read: 11.97 V
